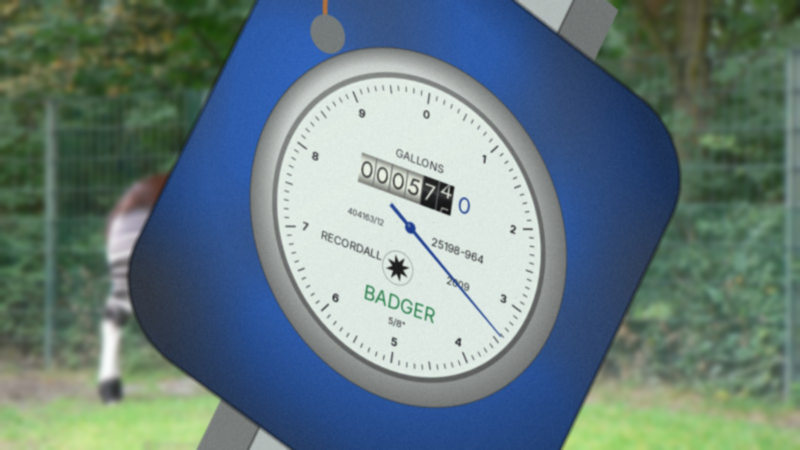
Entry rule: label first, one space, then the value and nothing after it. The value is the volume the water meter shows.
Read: 5743.4 gal
